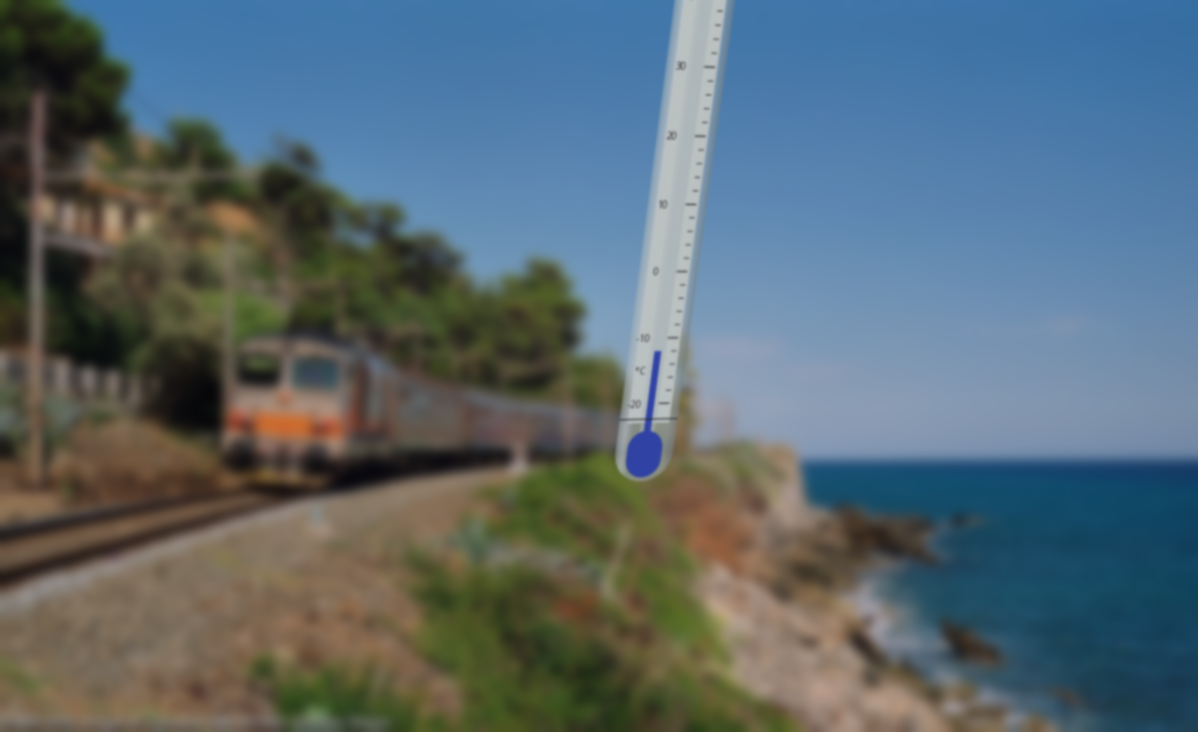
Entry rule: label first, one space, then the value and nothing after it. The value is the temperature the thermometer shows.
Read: -12 °C
